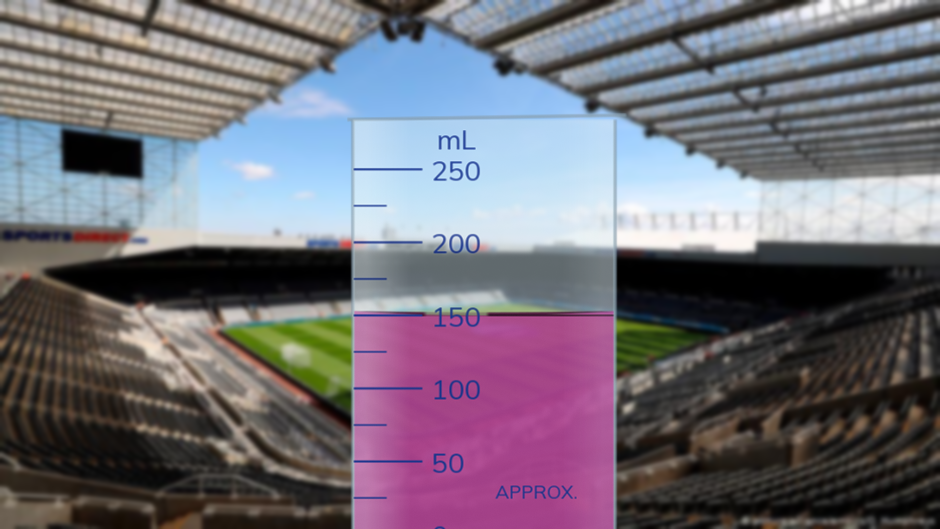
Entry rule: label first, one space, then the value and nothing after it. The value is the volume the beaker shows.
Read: 150 mL
